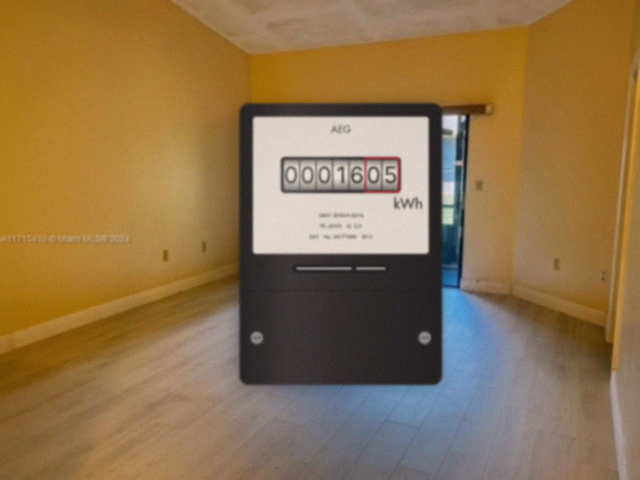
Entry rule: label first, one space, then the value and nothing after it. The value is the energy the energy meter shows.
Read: 16.05 kWh
